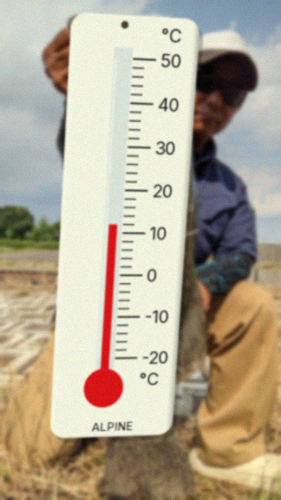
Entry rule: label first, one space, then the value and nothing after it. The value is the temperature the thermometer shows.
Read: 12 °C
